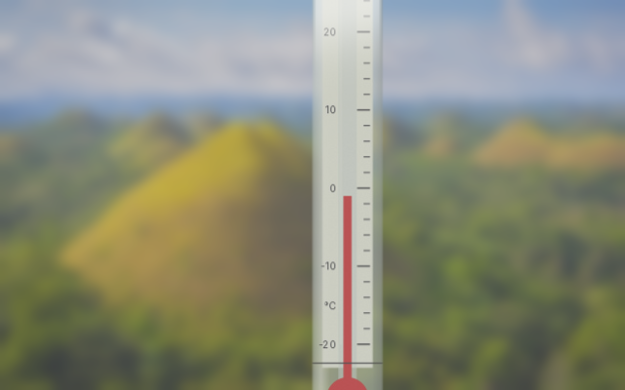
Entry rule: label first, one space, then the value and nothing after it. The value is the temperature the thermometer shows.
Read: -1 °C
